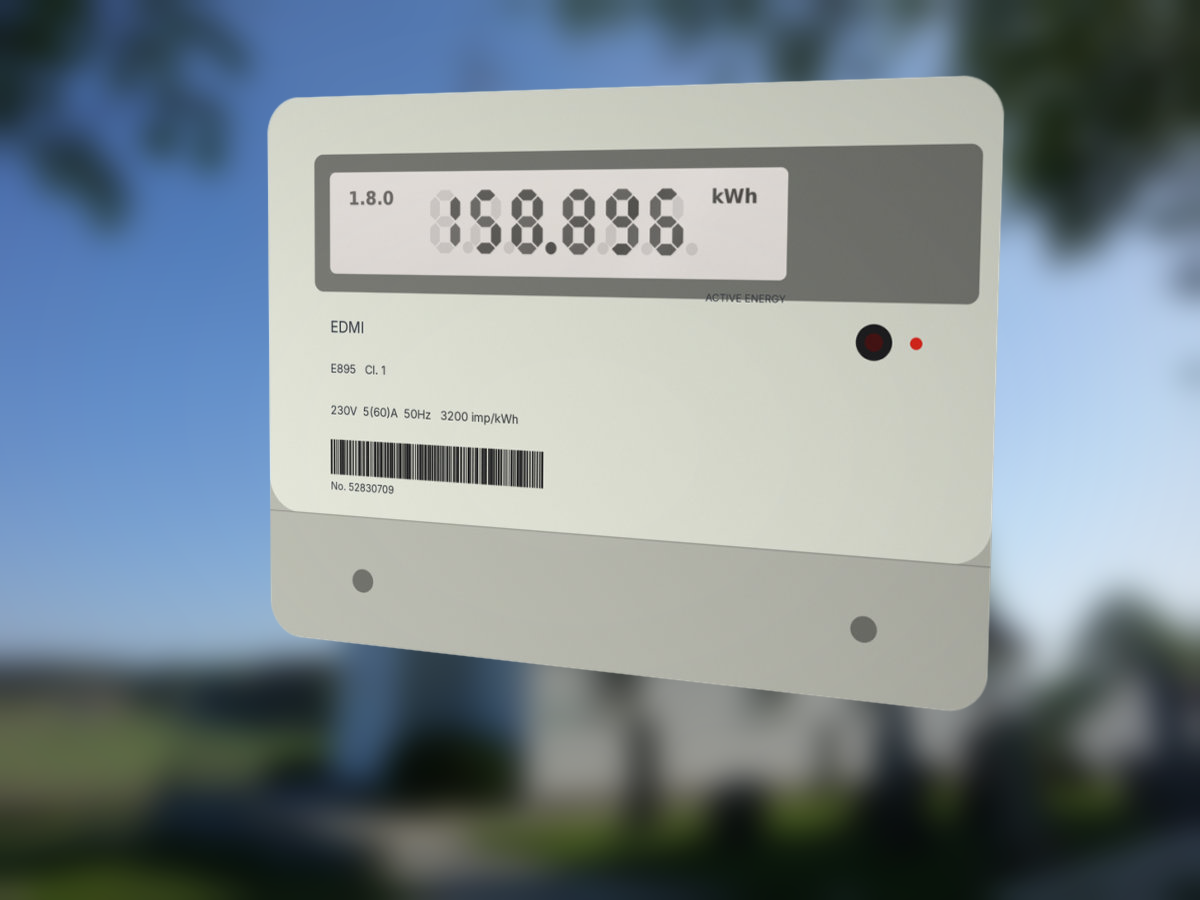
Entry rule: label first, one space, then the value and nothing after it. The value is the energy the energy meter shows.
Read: 158.896 kWh
